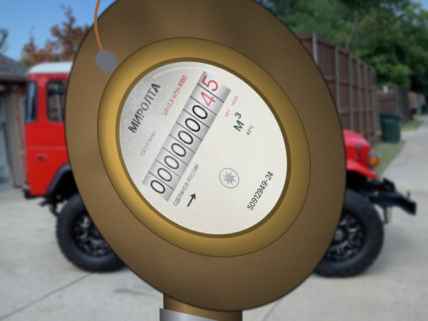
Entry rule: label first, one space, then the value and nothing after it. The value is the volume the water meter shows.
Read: 0.45 m³
